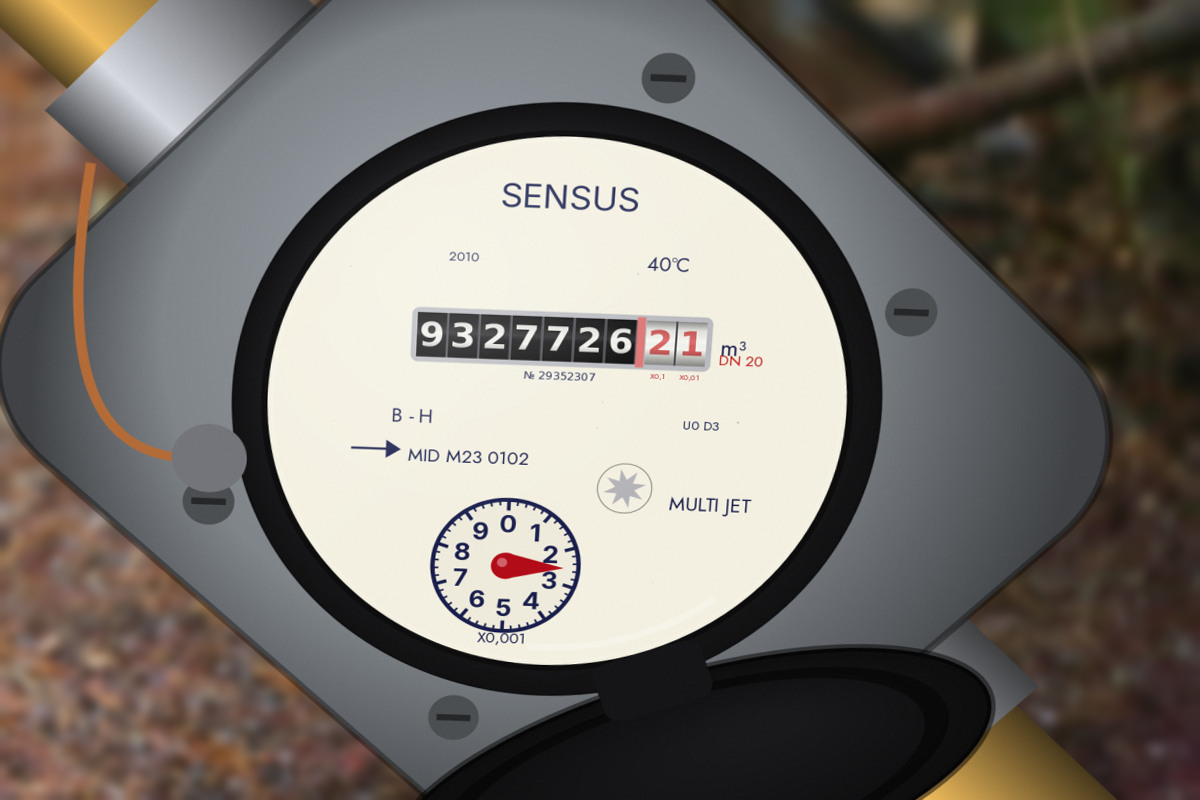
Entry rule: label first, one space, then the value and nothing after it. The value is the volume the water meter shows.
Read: 9327726.212 m³
